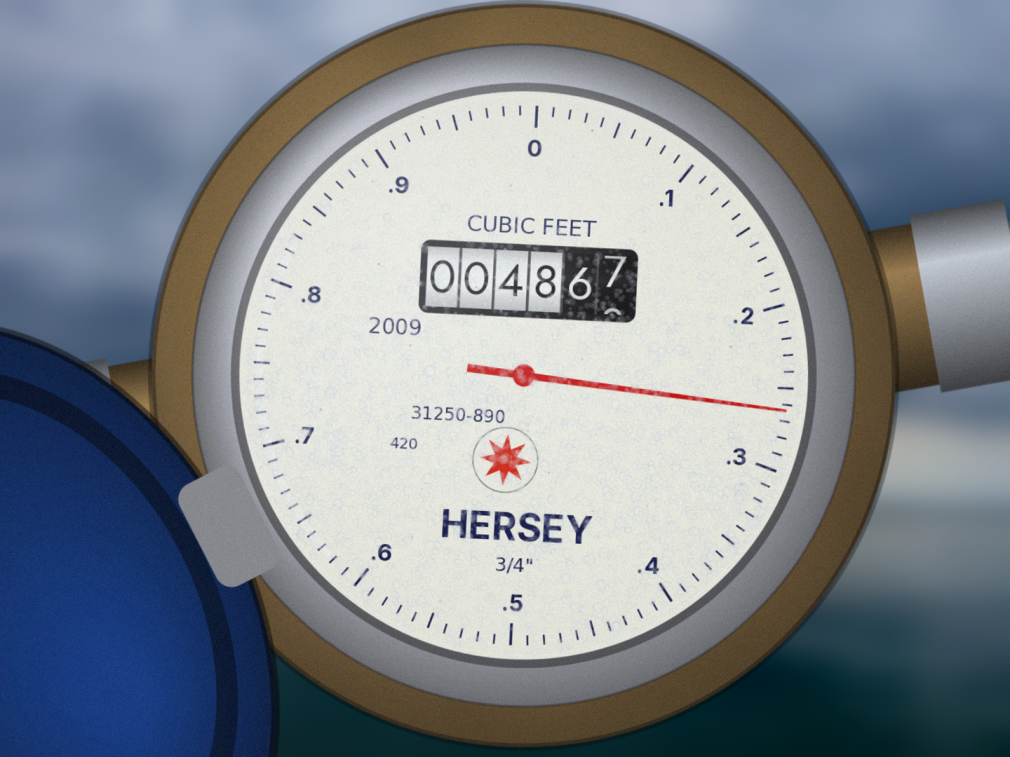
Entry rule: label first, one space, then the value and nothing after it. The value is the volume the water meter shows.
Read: 4867.26 ft³
